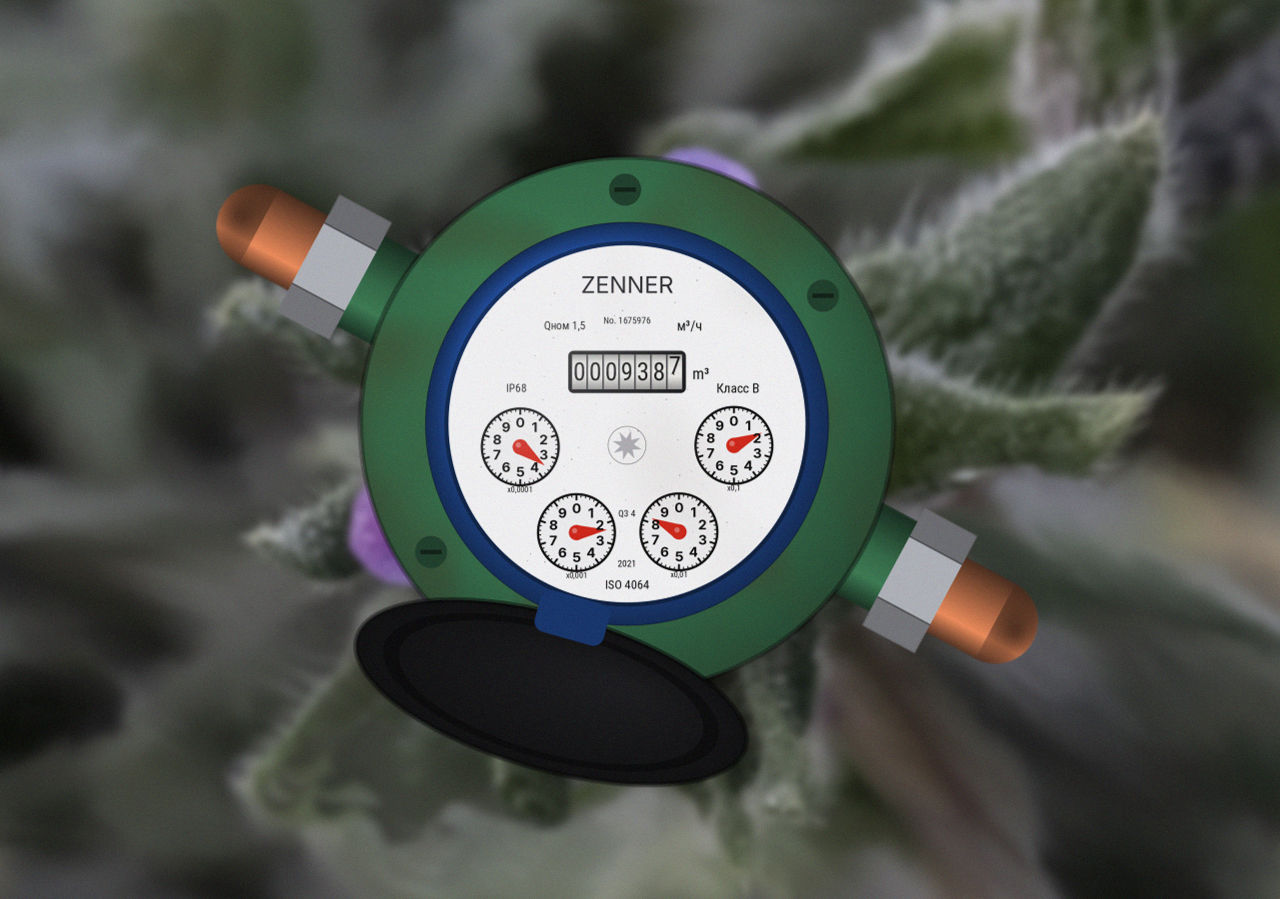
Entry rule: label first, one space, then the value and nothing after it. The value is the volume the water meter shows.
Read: 9387.1823 m³
